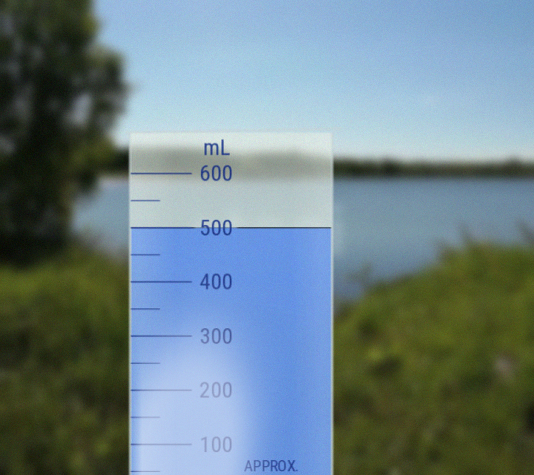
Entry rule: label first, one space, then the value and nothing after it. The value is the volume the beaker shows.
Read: 500 mL
